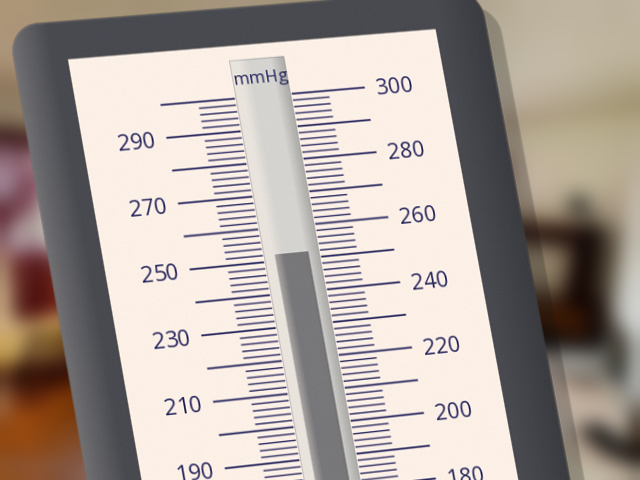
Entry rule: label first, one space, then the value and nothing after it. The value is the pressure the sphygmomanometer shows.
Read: 252 mmHg
